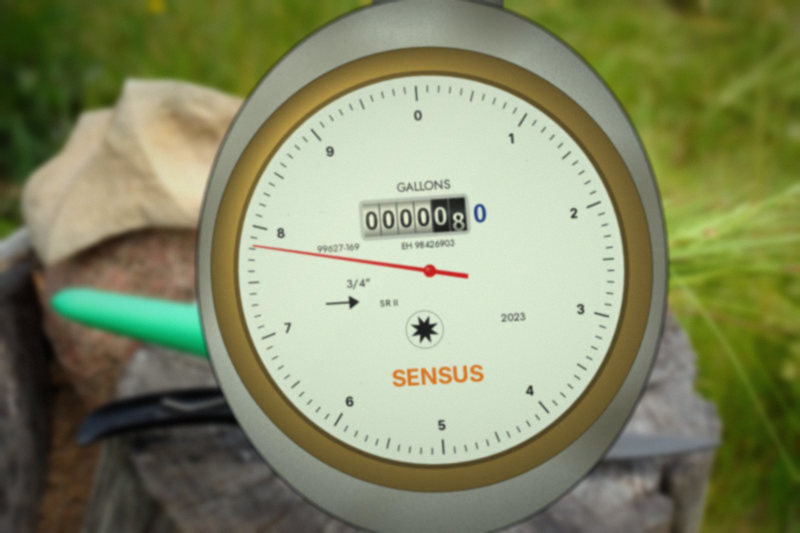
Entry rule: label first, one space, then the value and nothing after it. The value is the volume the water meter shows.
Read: 77.8 gal
